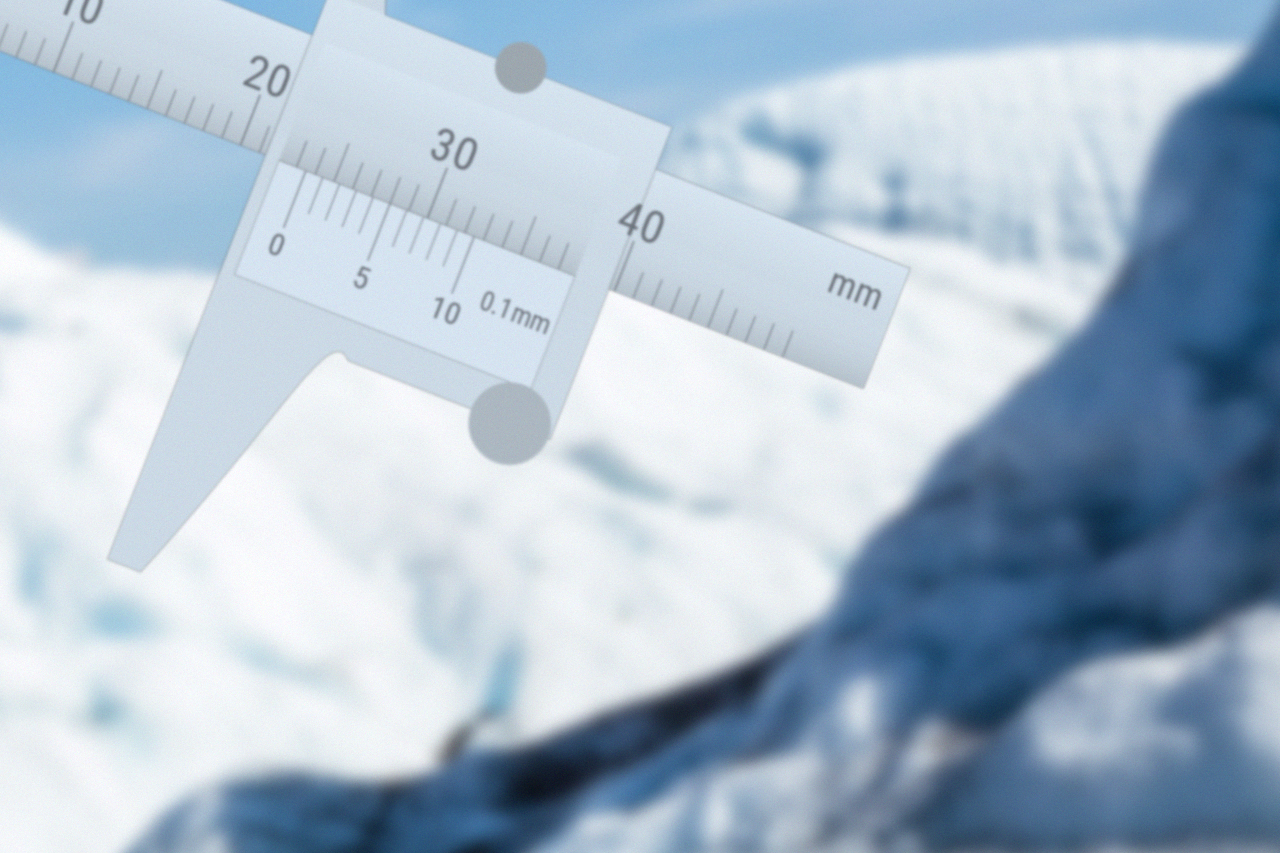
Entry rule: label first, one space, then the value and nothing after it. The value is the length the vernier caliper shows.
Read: 23.5 mm
